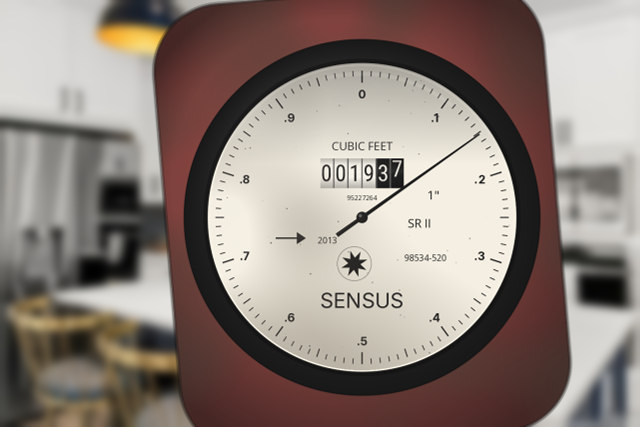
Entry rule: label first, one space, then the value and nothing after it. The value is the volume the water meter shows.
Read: 1937.15 ft³
